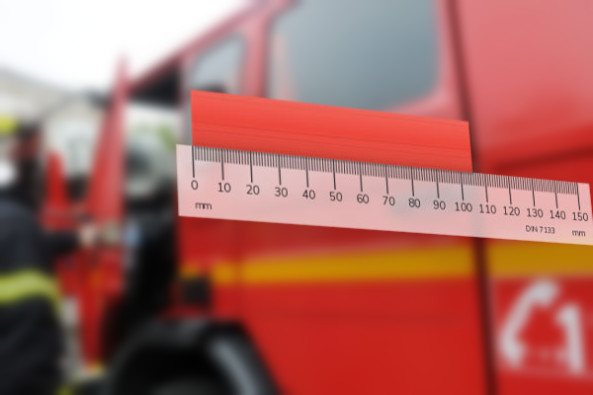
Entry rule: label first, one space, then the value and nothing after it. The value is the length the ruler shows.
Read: 105 mm
